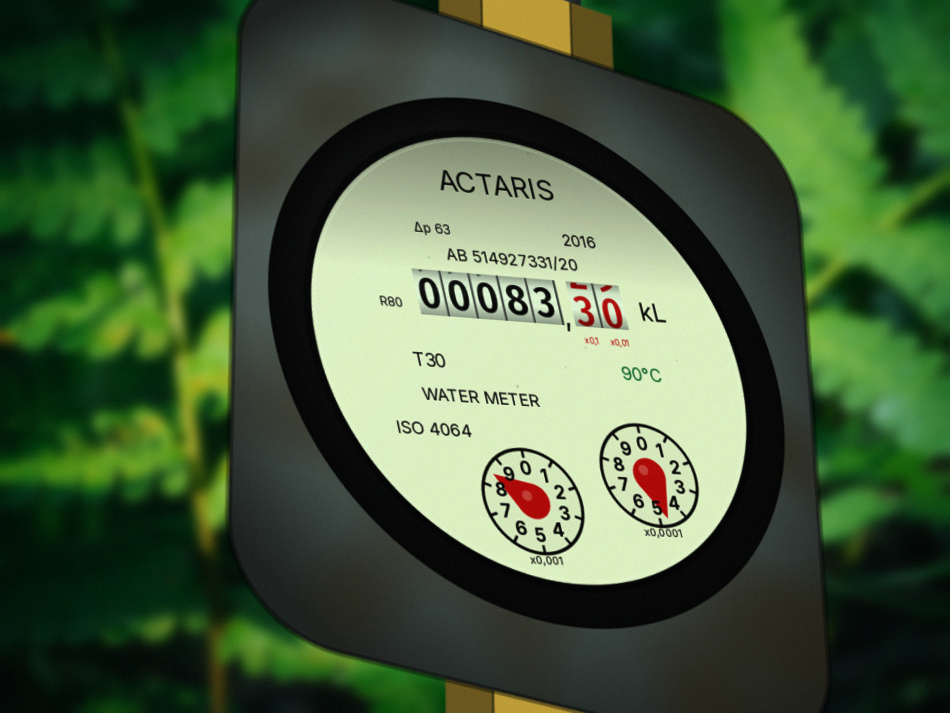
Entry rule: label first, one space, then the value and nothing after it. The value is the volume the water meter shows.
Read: 83.2984 kL
